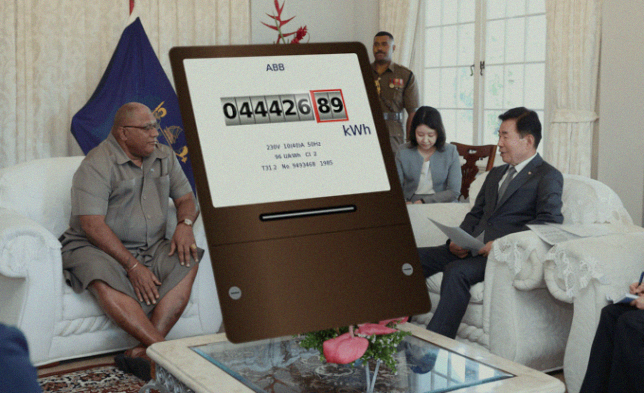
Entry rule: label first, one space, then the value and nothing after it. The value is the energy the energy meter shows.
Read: 44426.89 kWh
